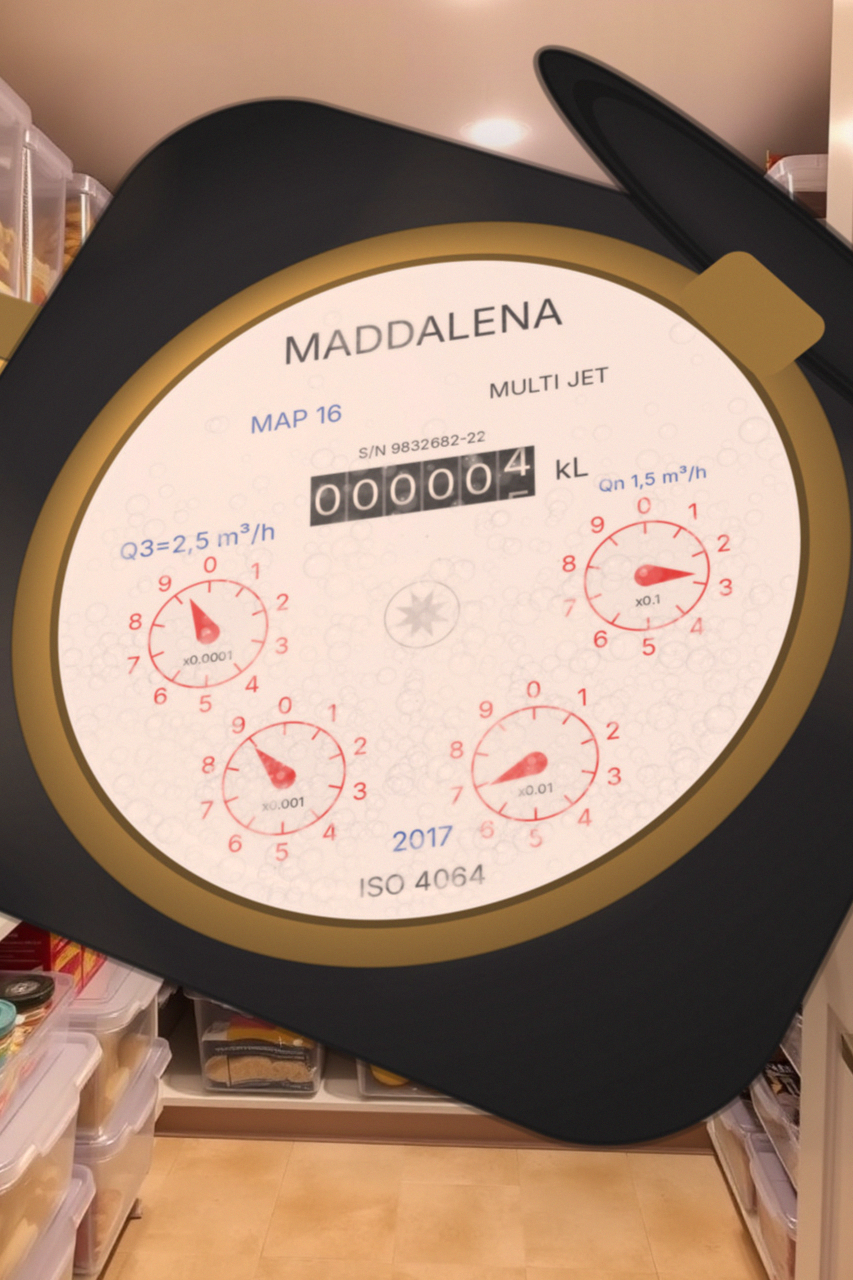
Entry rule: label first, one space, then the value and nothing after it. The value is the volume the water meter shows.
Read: 4.2689 kL
